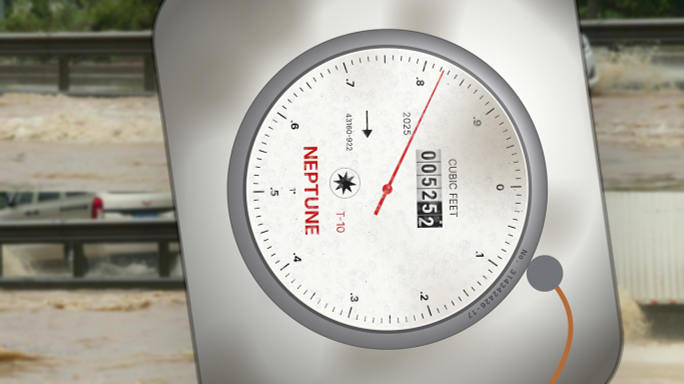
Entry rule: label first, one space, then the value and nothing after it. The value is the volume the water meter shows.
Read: 5251.82 ft³
